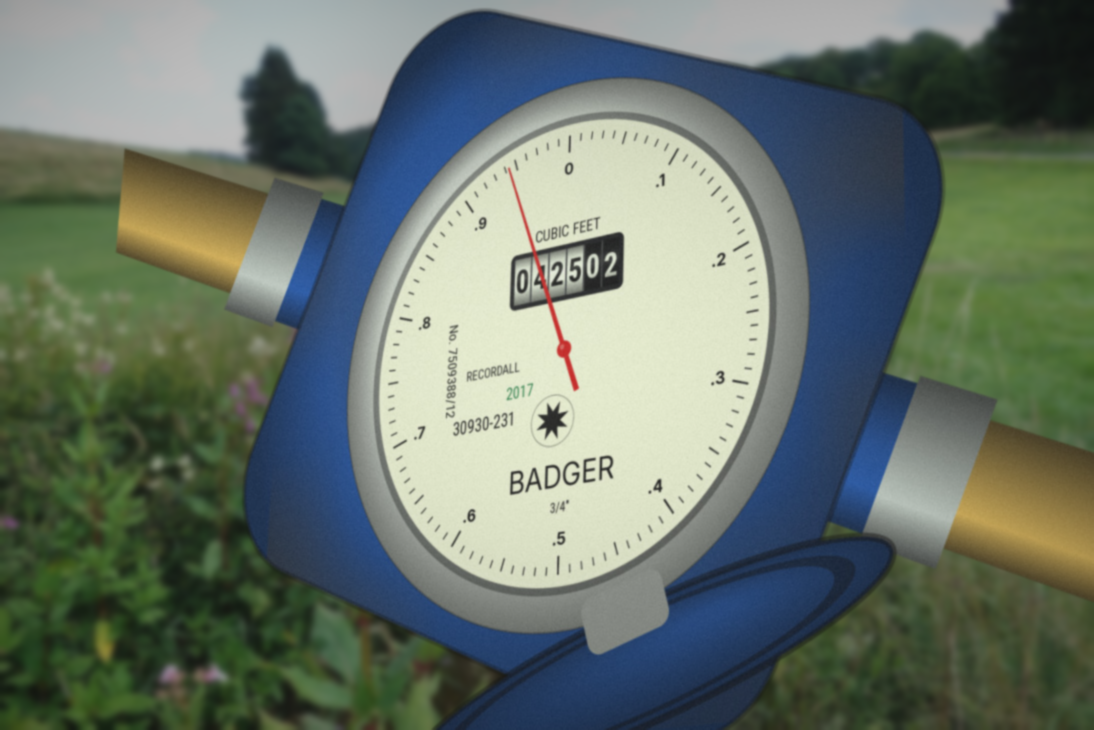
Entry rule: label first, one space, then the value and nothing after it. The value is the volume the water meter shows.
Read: 42501.94 ft³
